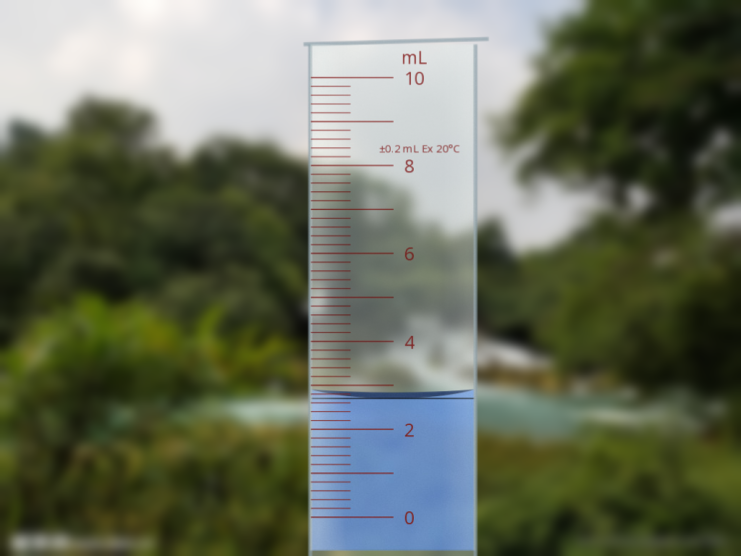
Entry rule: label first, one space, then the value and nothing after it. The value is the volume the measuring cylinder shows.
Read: 2.7 mL
